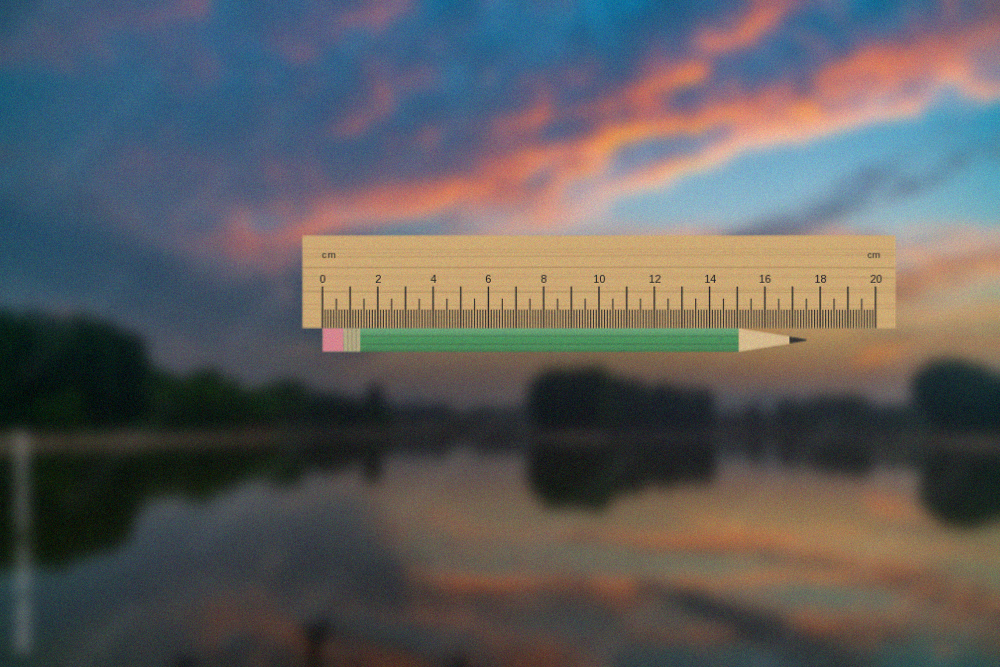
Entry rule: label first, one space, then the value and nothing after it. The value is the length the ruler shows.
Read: 17.5 cm
